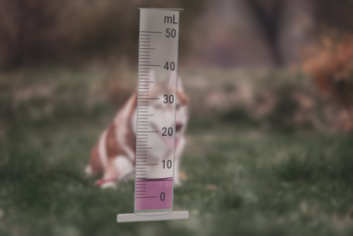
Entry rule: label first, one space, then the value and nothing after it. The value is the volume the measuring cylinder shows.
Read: 5 mL
